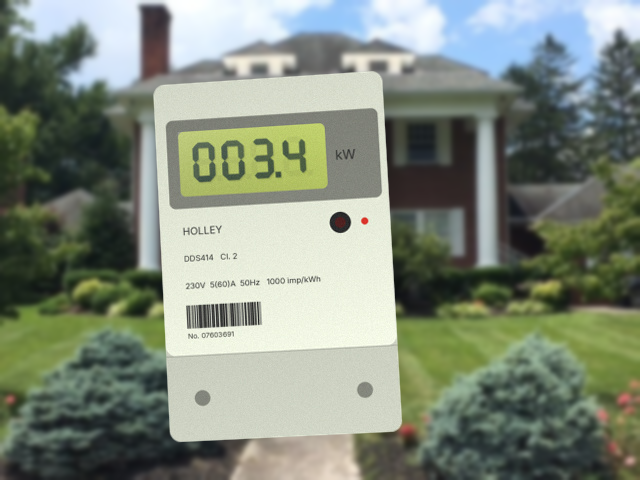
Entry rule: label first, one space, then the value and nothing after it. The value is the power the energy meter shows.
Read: 3.4 kW
